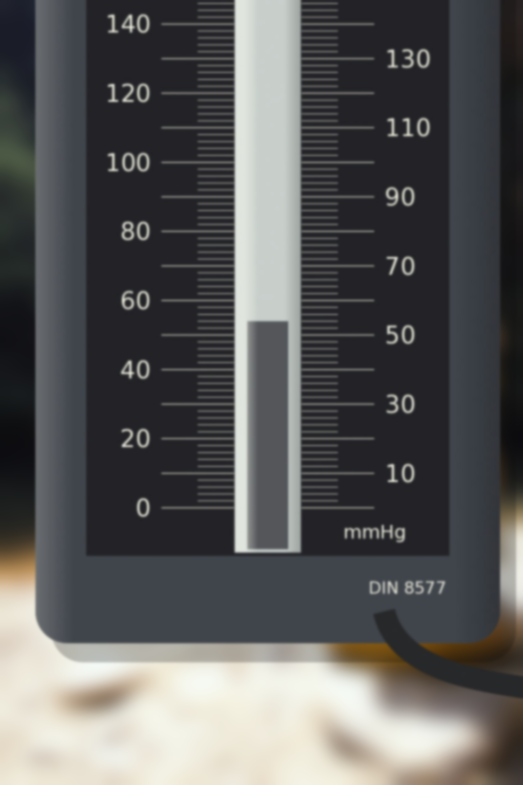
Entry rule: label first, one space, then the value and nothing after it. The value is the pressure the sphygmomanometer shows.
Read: 54 mmHg
